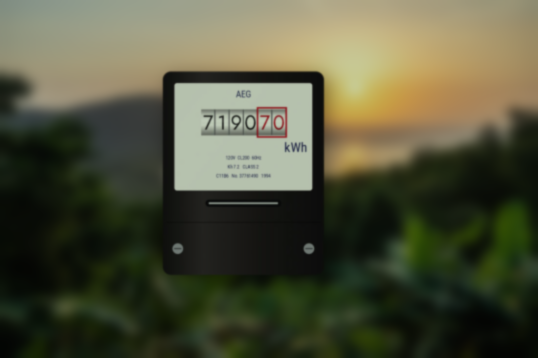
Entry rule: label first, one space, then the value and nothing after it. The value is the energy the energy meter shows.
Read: 7190.70 kWh
